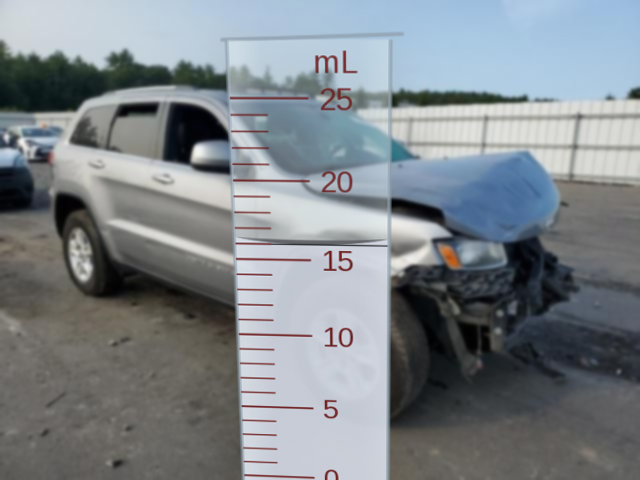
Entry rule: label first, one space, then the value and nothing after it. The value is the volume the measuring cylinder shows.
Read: 16 mL
